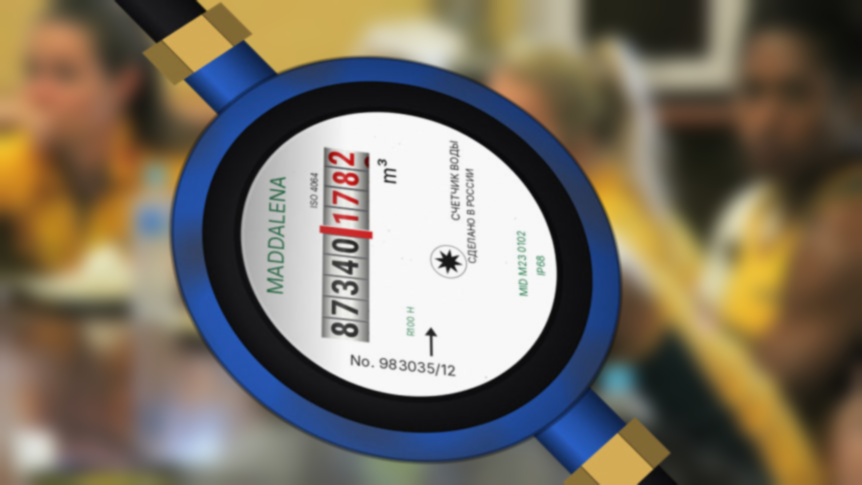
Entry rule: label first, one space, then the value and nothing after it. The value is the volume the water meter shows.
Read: 87340.1782 m³
